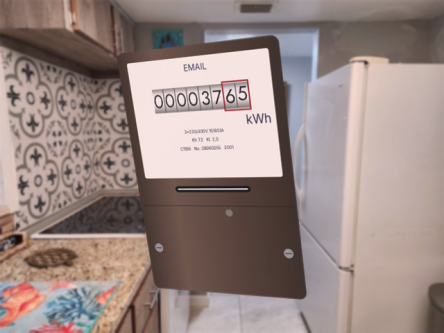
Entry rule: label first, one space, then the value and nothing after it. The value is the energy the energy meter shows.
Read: 37.65 kWh
